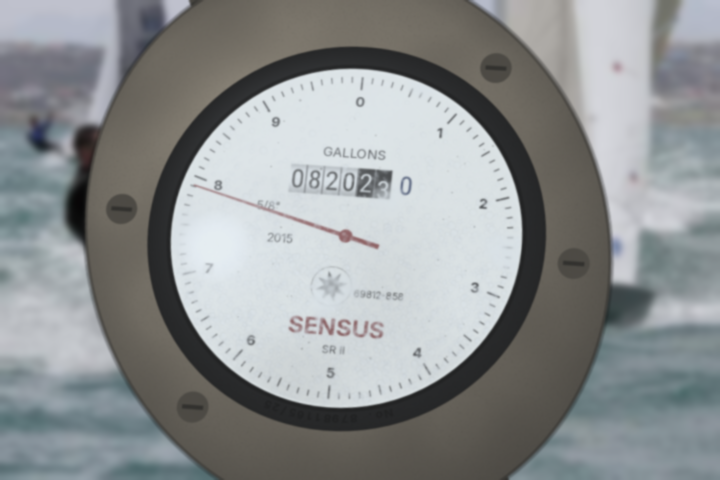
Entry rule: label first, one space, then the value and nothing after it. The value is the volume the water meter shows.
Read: 820227.9 gal
